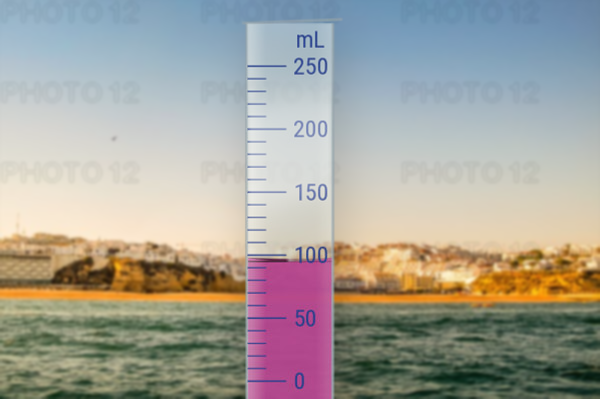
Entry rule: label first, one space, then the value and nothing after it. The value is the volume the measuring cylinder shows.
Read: 95 mL
